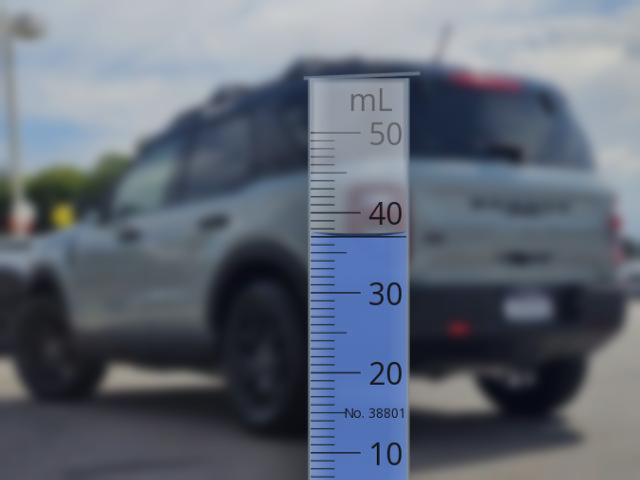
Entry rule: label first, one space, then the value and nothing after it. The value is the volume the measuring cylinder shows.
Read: 37 mL
